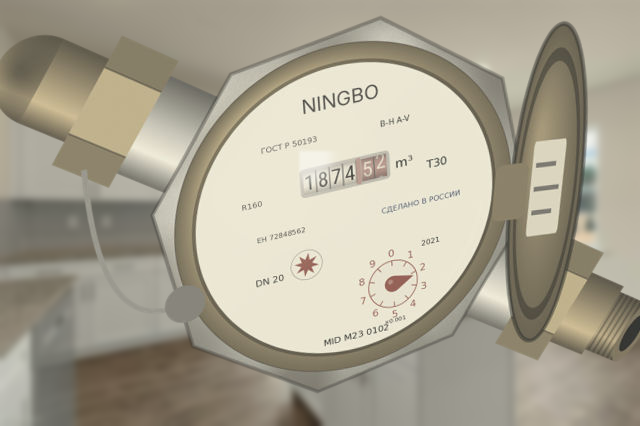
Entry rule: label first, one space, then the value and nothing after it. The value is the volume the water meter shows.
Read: 1874.522 m³
